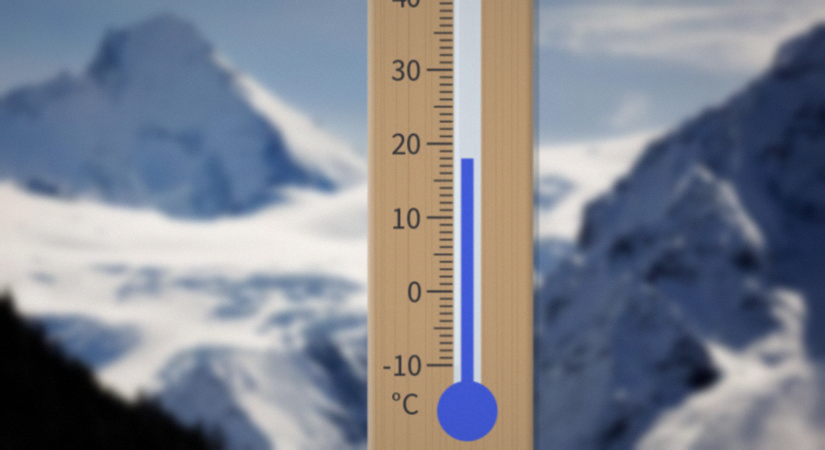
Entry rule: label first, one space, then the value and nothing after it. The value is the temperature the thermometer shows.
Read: 18 °C
